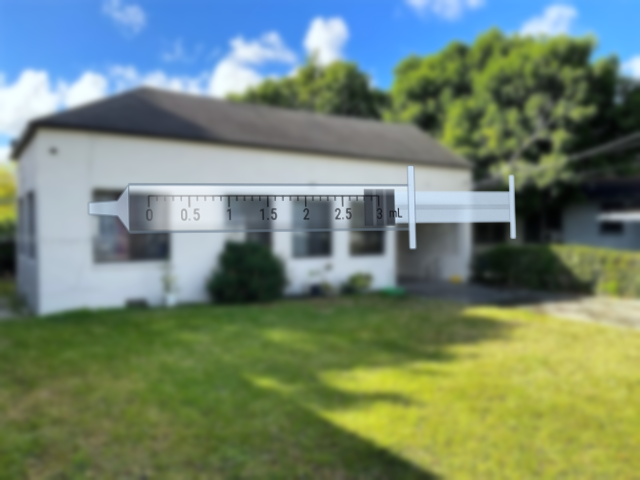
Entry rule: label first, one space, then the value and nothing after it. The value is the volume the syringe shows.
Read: 2.8 mL
